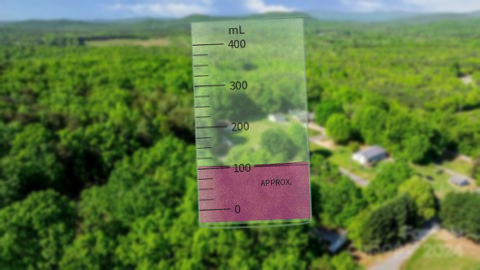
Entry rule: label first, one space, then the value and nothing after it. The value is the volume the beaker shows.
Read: 100 mL
